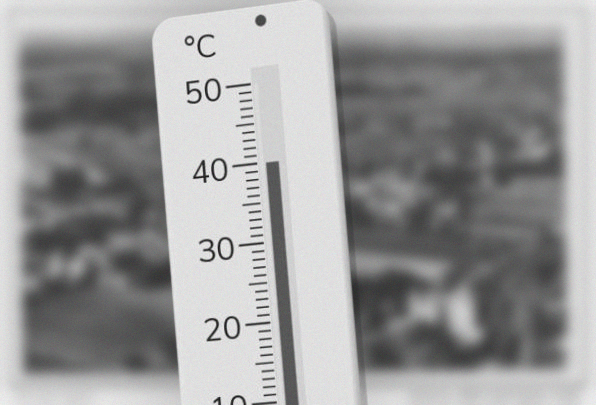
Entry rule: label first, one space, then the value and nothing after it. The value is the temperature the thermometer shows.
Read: 40 °C
